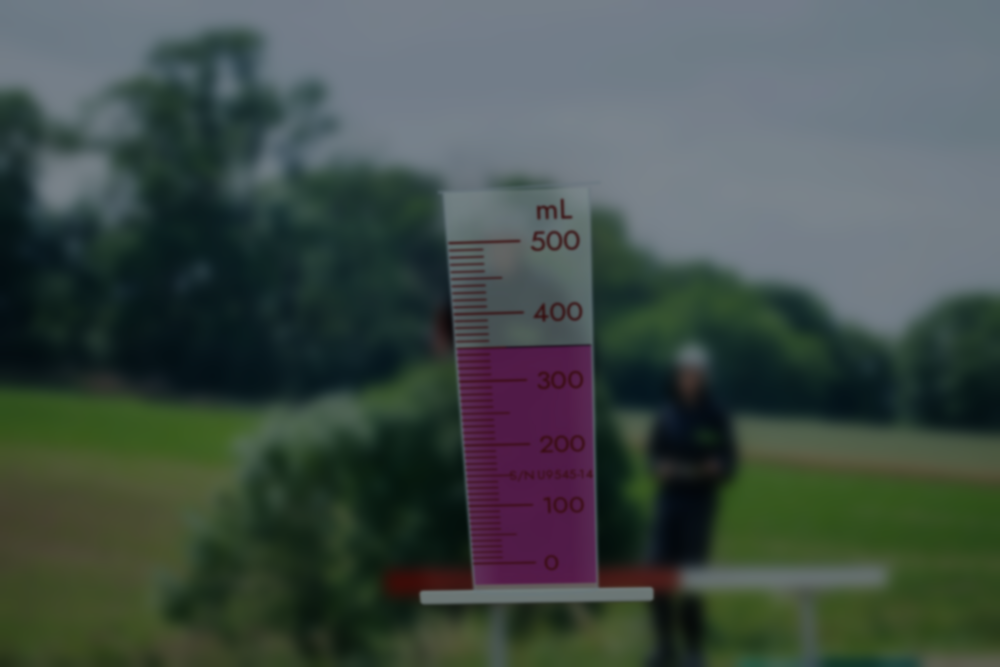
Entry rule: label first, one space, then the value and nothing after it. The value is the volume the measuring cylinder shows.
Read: 350 mL
